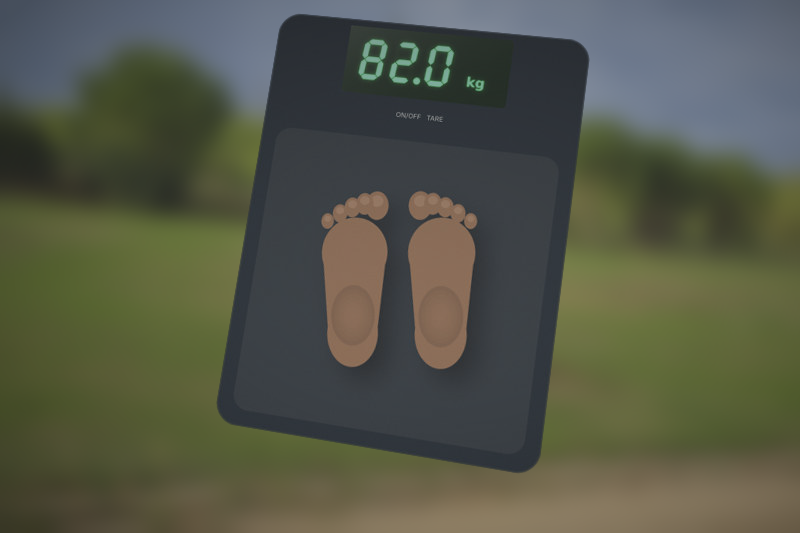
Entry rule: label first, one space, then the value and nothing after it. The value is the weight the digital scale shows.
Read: 82.0 kg
